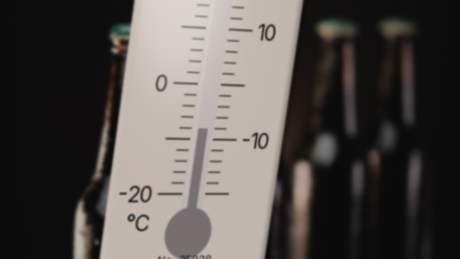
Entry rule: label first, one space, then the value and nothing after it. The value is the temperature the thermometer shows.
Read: -8 °C
